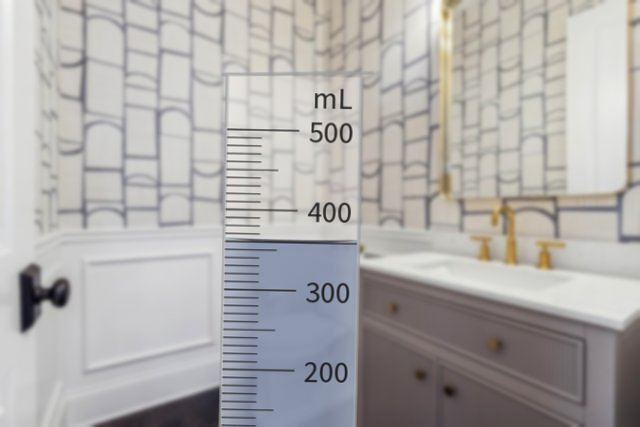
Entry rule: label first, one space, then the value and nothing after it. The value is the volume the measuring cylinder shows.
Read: 360 mL
